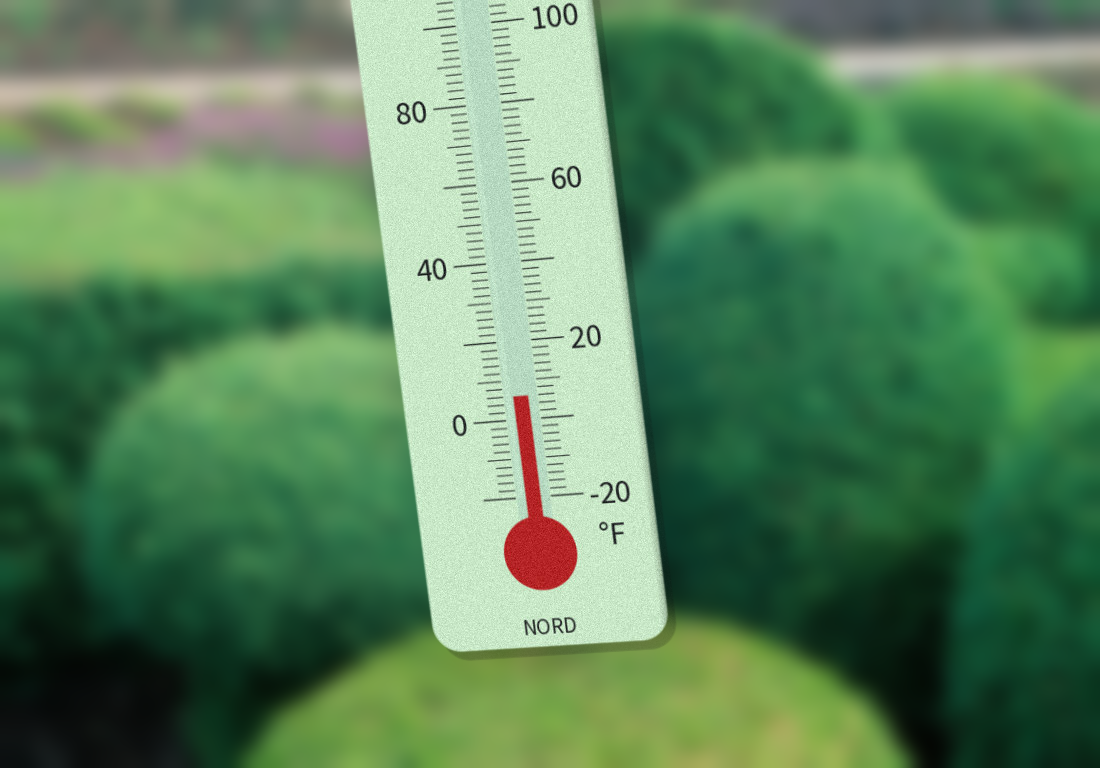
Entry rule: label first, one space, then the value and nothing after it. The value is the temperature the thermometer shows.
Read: 6 °F
